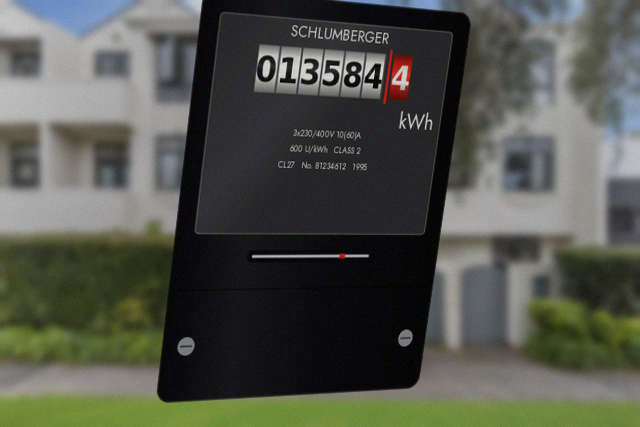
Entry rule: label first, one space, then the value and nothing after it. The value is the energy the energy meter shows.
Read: 13584.4 kWh
